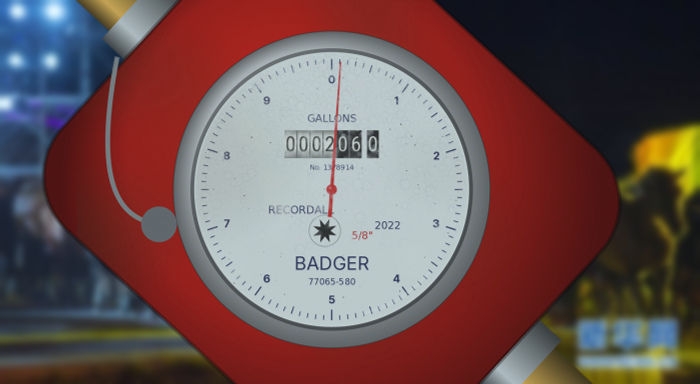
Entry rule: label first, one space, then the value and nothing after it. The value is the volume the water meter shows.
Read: 2060.1 gal
